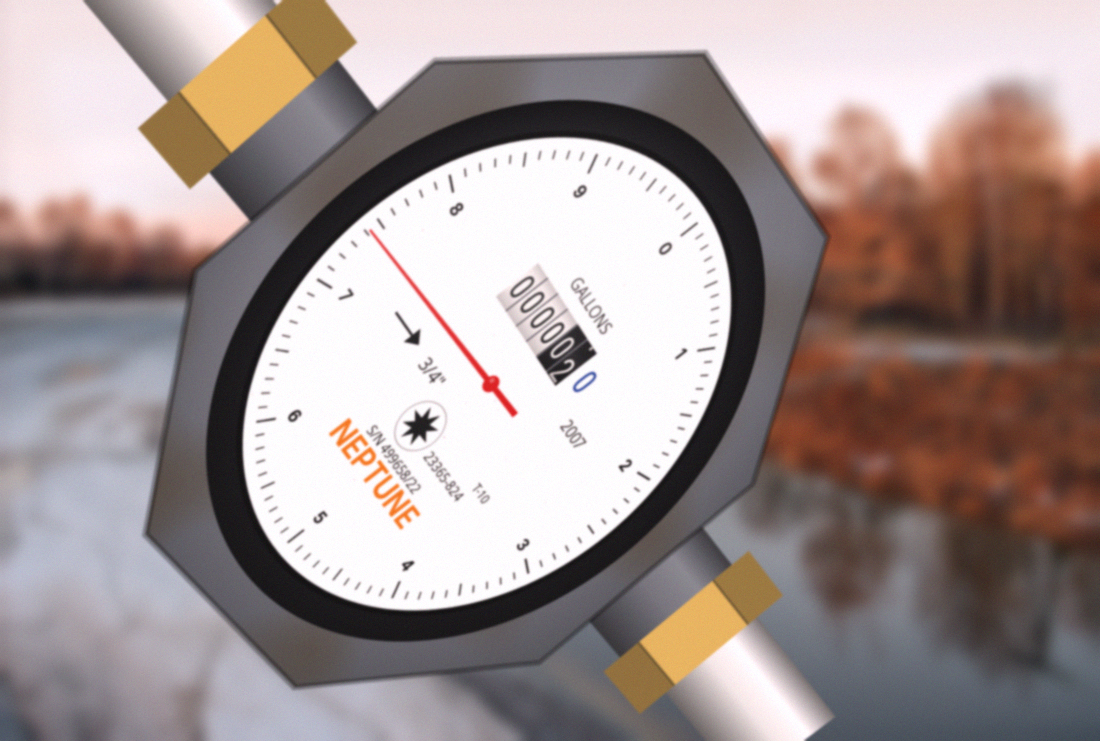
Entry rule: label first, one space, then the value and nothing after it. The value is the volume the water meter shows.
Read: 17.4 gal
